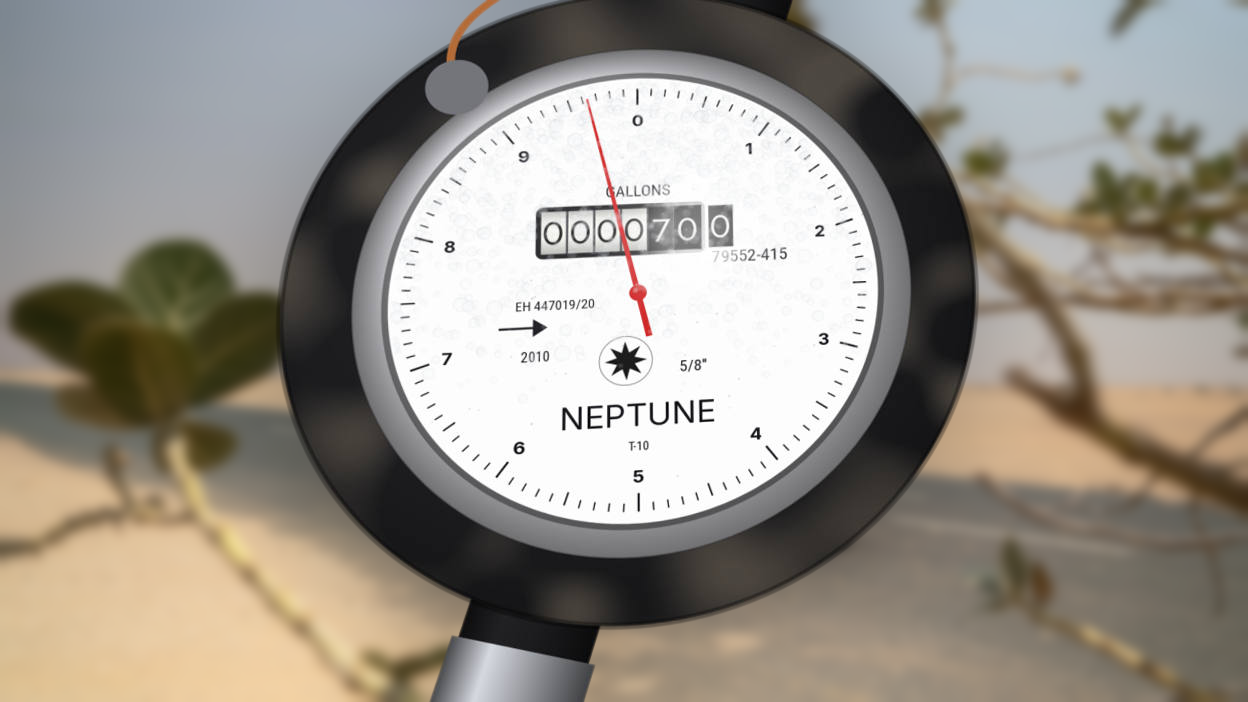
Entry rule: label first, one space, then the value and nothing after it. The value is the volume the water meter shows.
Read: 699.6 gal
